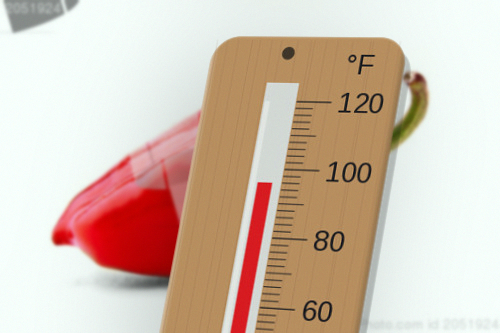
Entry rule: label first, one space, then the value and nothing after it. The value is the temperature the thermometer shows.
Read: 96 °F
